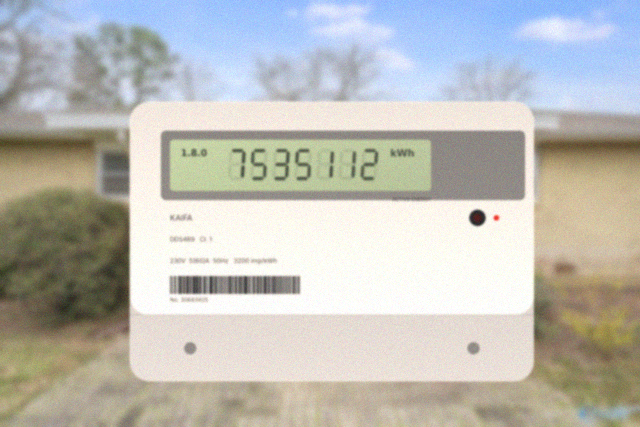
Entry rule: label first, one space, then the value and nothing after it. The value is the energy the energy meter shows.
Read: 7535112 kWh
